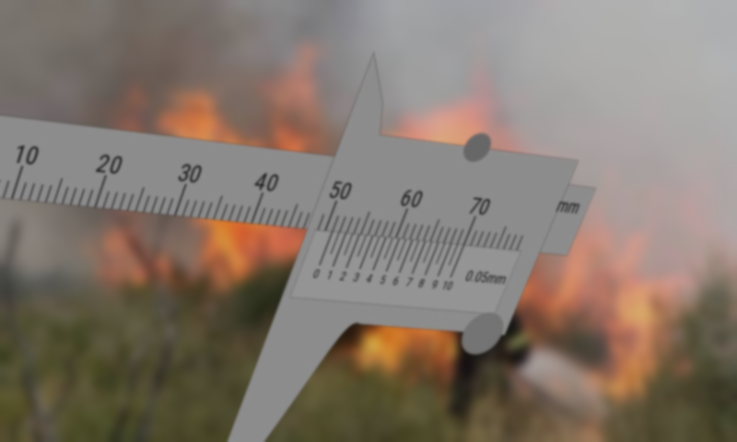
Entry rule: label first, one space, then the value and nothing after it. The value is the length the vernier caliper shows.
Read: 51.0 mm
